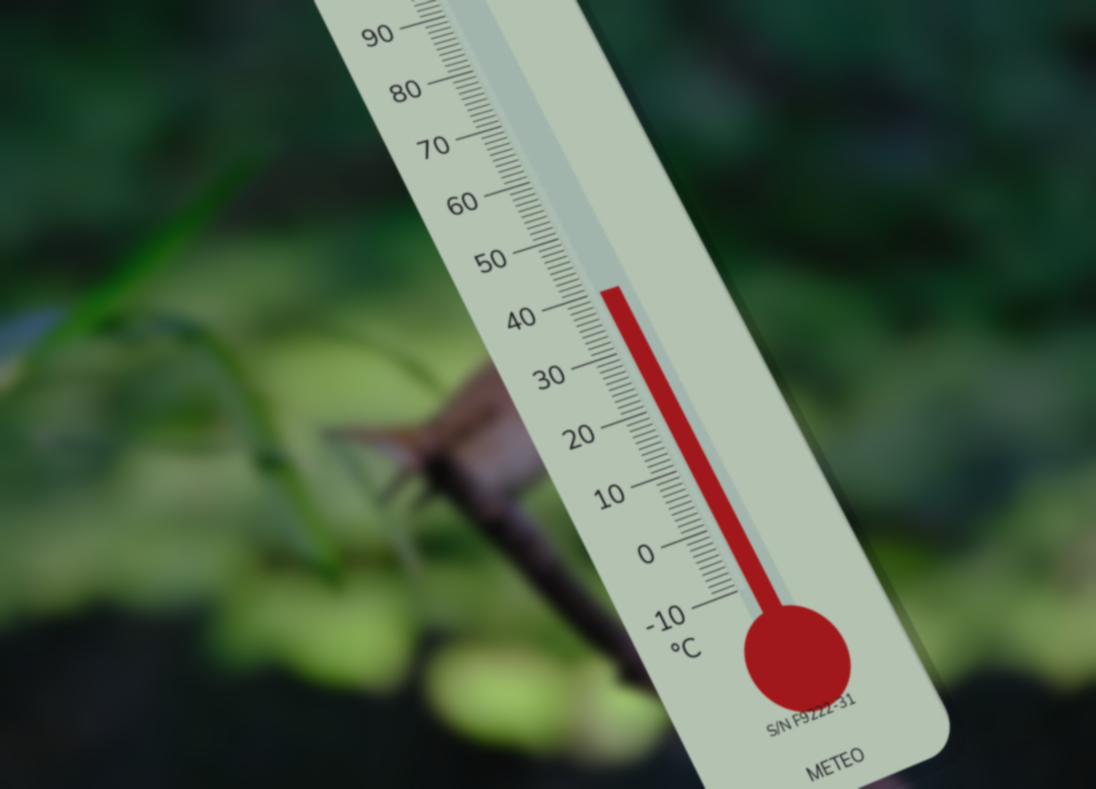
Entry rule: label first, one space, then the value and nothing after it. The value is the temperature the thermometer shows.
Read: 40 °C
